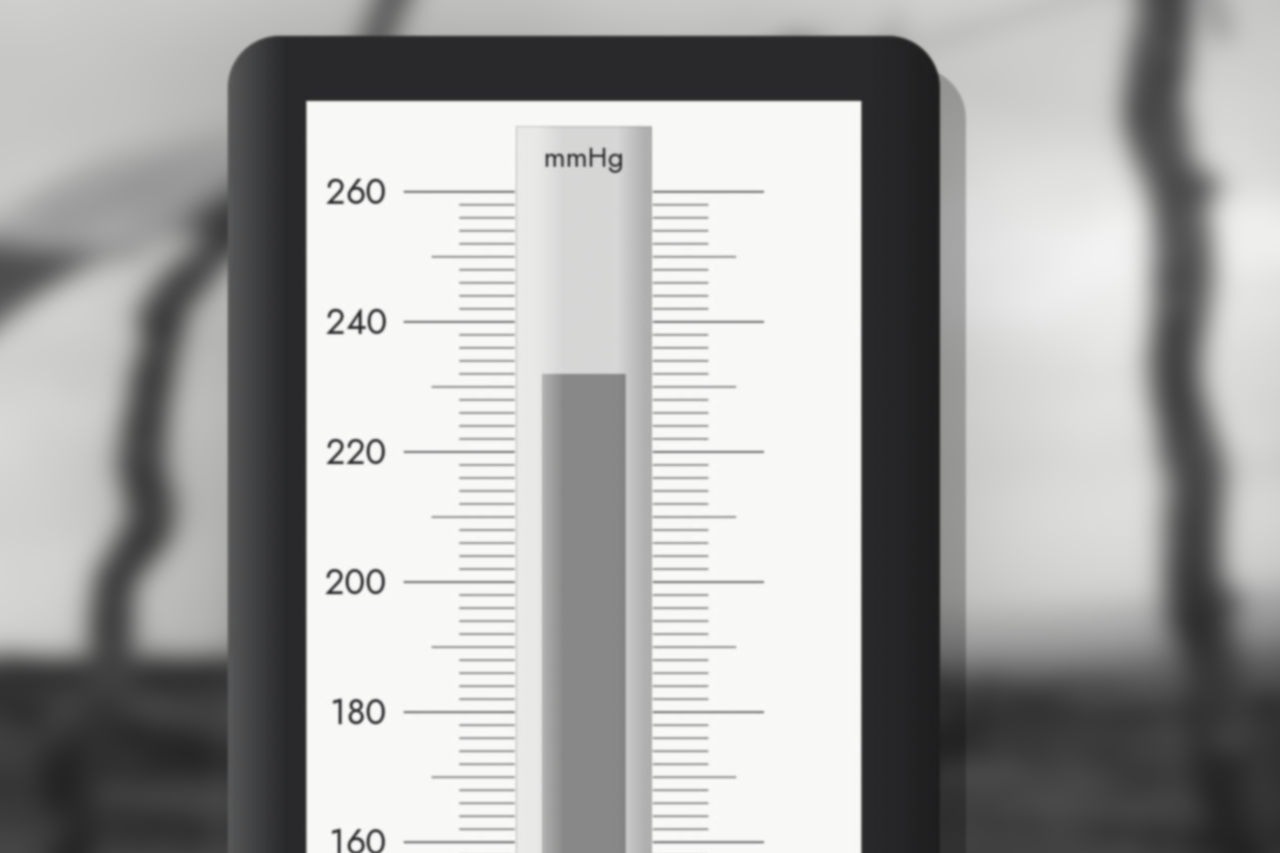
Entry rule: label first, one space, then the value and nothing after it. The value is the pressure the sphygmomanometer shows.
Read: 232 mmHg
